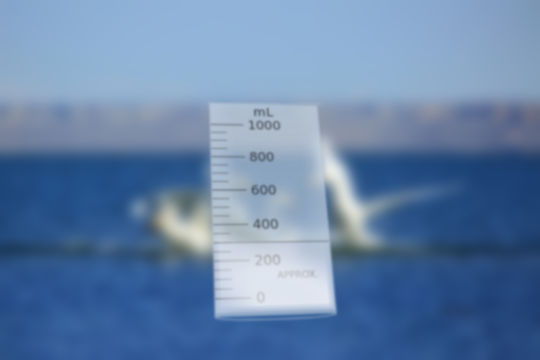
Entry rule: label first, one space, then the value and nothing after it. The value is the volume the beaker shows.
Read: 300 mL
